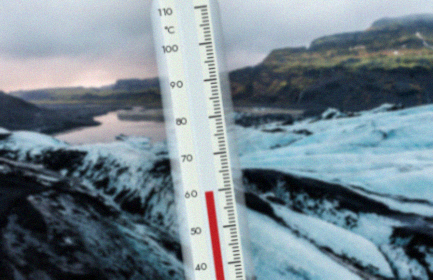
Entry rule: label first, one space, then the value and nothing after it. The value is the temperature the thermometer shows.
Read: 60 °C
